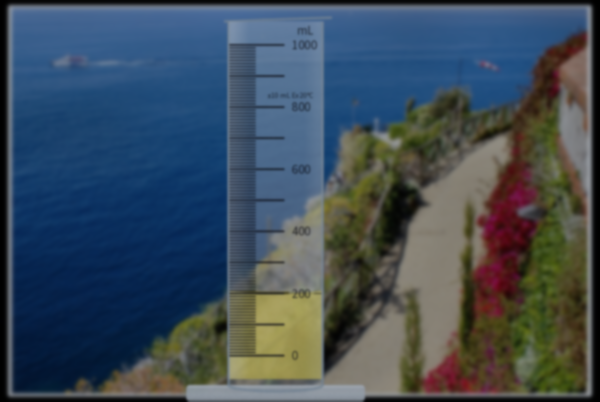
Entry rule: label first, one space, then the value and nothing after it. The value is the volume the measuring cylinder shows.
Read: 200 mL
